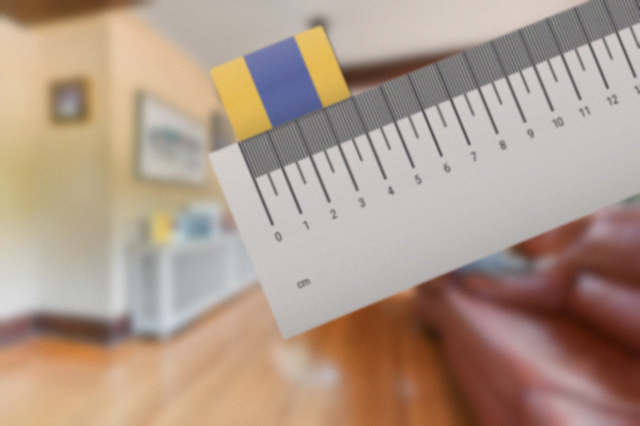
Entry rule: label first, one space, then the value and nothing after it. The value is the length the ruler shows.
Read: 4 cm
